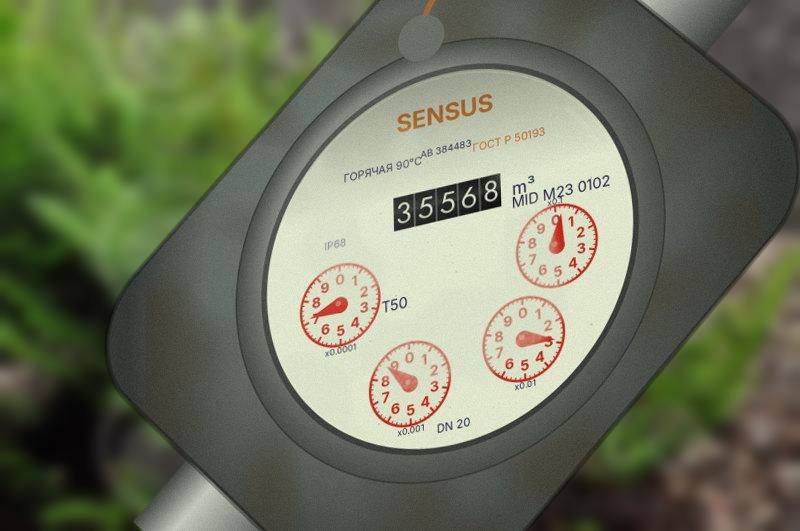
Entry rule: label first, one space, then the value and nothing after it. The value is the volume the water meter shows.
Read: 35568.0287 m³
